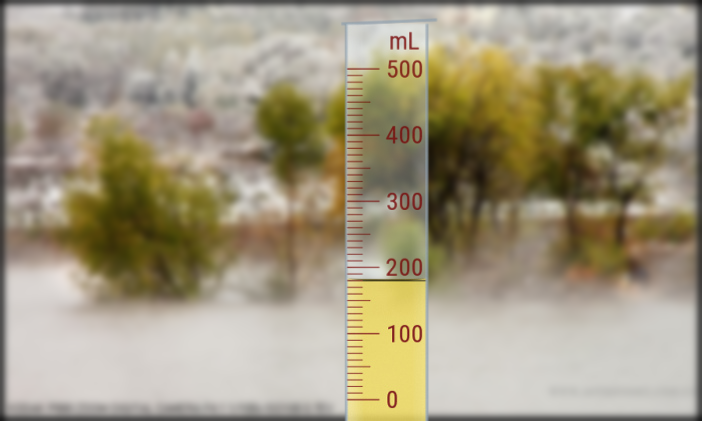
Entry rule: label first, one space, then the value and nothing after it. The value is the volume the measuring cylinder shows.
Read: 180 mL
